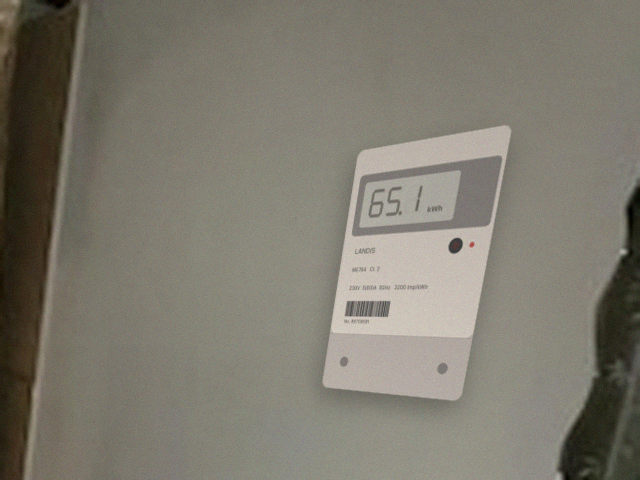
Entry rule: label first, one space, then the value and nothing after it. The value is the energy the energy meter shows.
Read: 65.1 kWh
